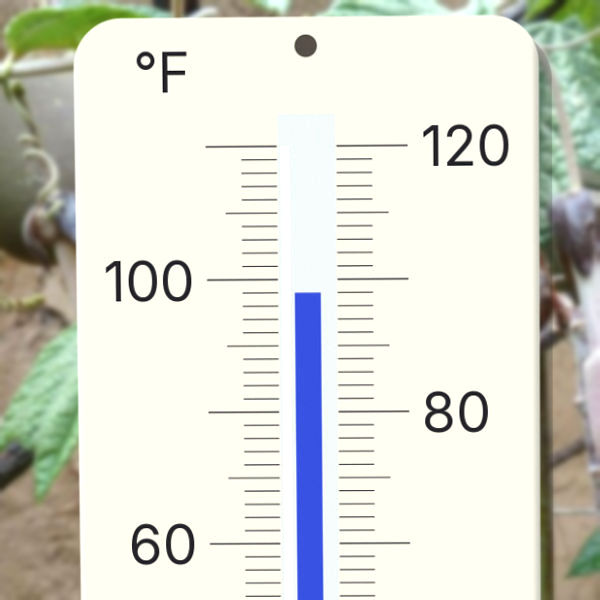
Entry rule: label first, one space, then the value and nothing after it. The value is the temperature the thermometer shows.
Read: 98 °F
